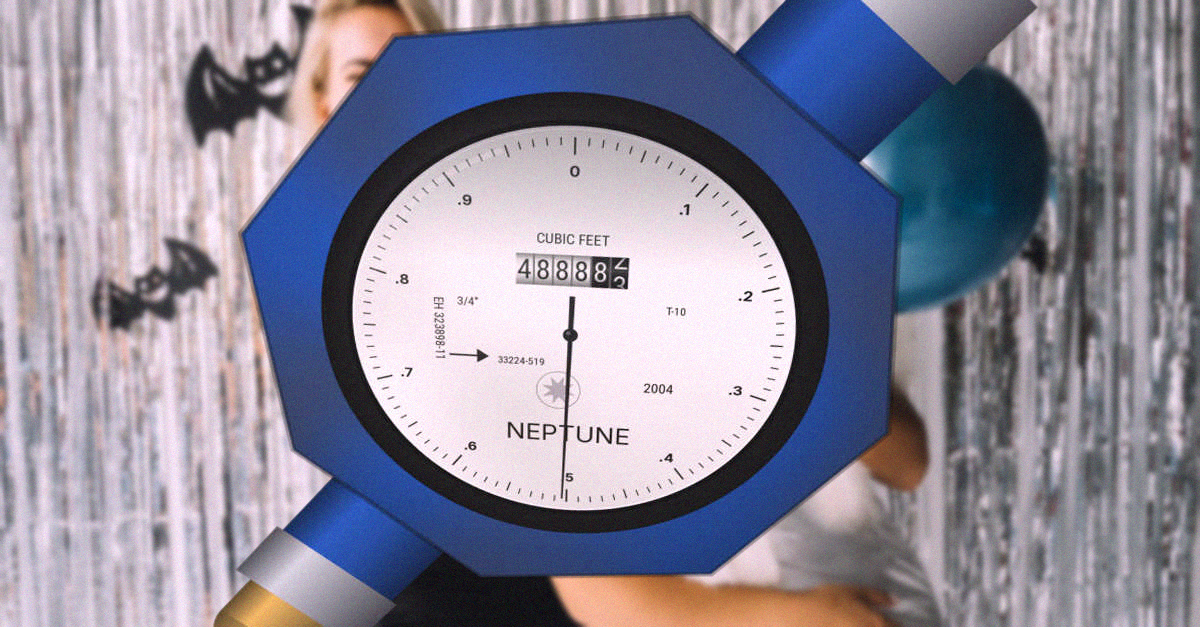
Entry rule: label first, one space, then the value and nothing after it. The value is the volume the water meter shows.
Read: 488882.50 ft³
